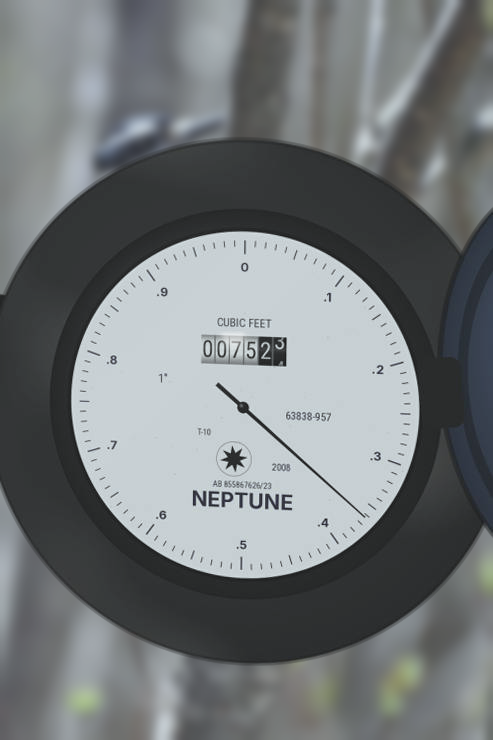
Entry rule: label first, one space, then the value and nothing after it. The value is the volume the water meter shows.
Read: 7523.36 ft³
